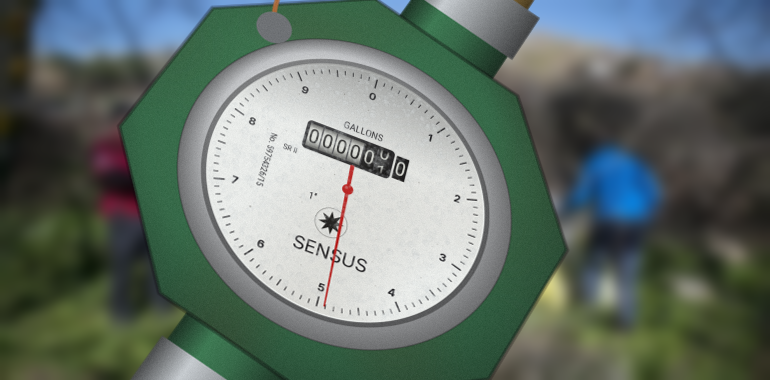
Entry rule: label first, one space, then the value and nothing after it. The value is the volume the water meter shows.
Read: 4.9 gal
